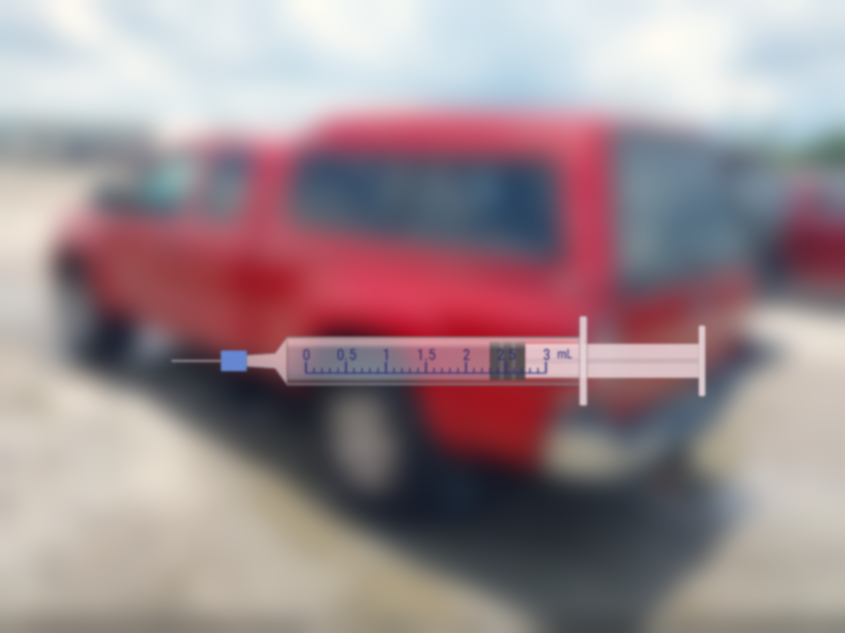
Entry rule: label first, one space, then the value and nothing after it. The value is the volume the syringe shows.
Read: 2.3 mL
